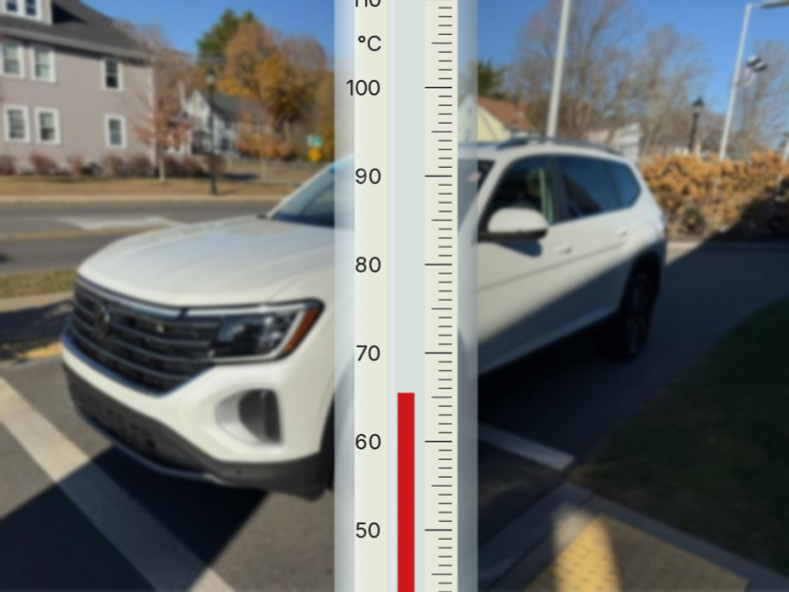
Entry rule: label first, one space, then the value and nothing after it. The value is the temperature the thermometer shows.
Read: 65.5 °C
